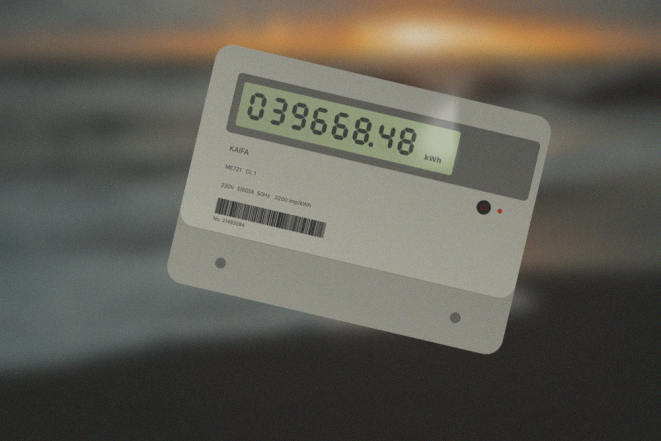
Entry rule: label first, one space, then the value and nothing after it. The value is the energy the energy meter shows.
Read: 39668.48 kWh
